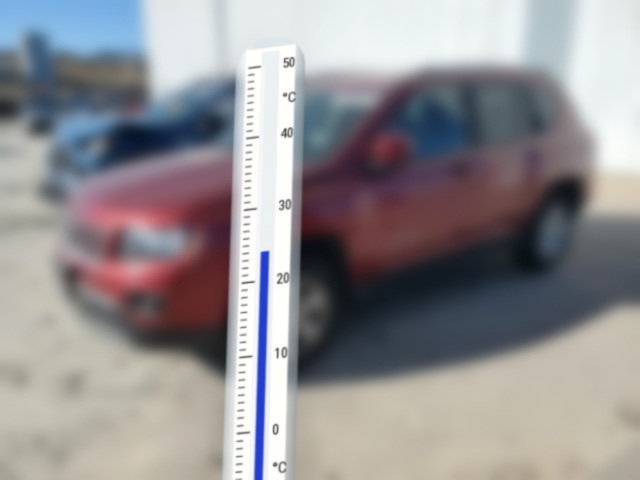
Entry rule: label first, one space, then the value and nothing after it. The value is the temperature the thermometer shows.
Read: 24 °C
